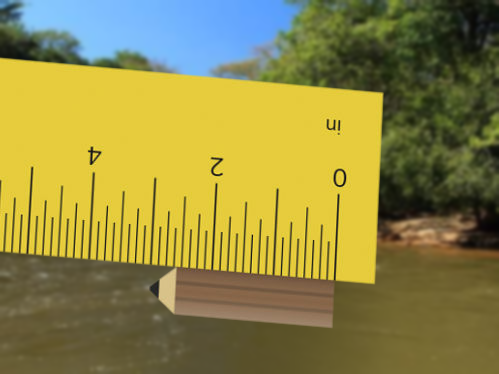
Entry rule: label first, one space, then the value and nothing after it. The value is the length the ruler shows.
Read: 3 in
